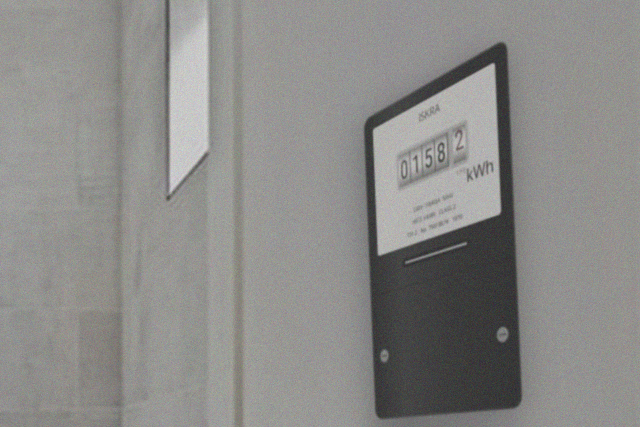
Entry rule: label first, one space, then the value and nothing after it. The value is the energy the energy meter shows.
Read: 158.2 kWh
